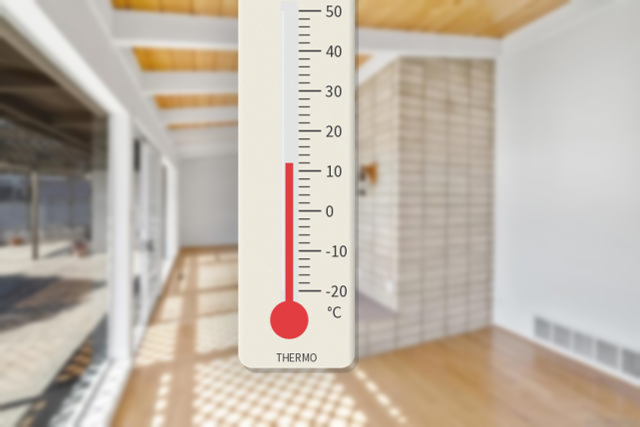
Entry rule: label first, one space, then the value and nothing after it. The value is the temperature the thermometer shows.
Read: 12 °C
